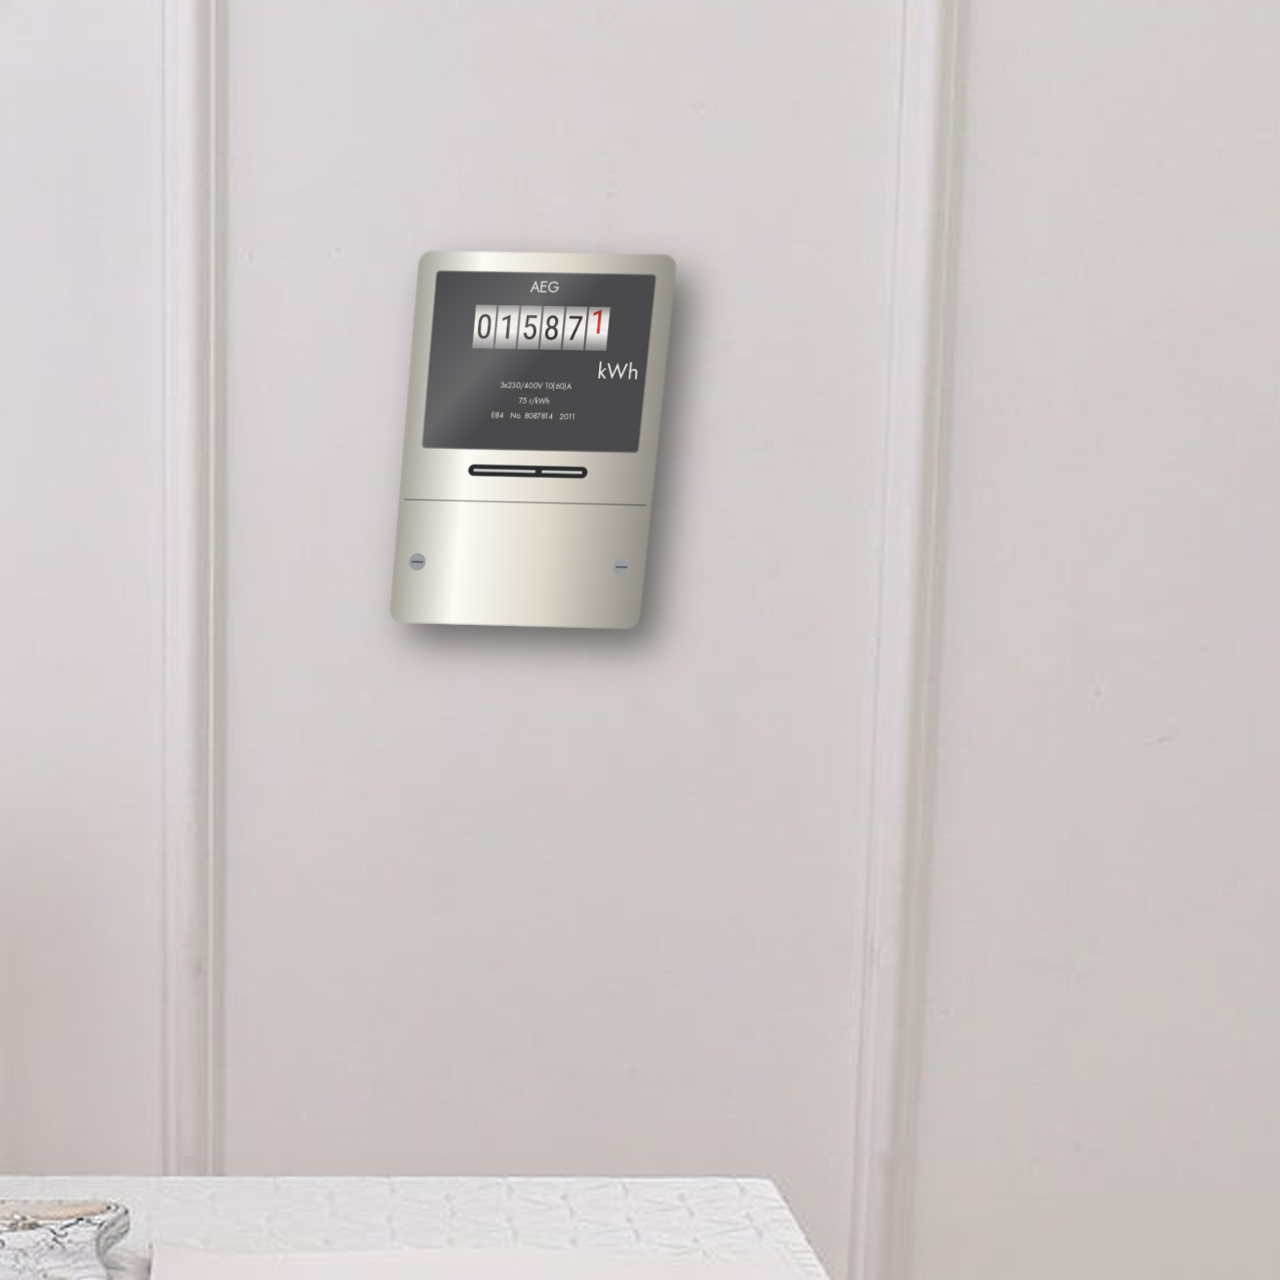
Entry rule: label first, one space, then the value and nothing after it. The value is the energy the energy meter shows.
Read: 1587.1 kWh
